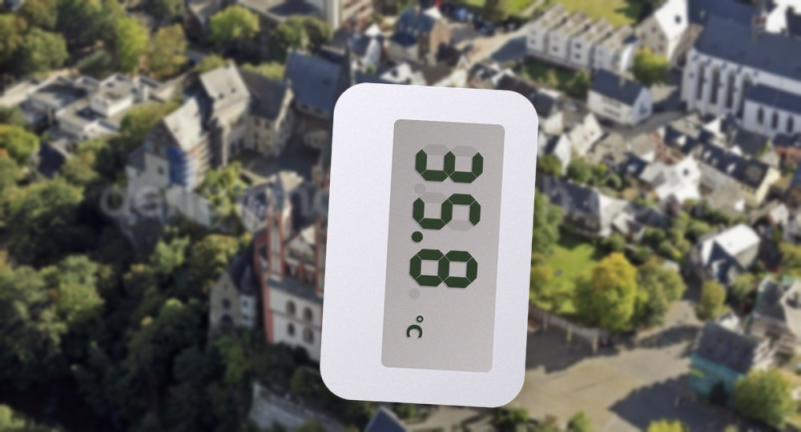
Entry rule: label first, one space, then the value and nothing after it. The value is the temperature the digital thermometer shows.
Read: 35.8 °C
